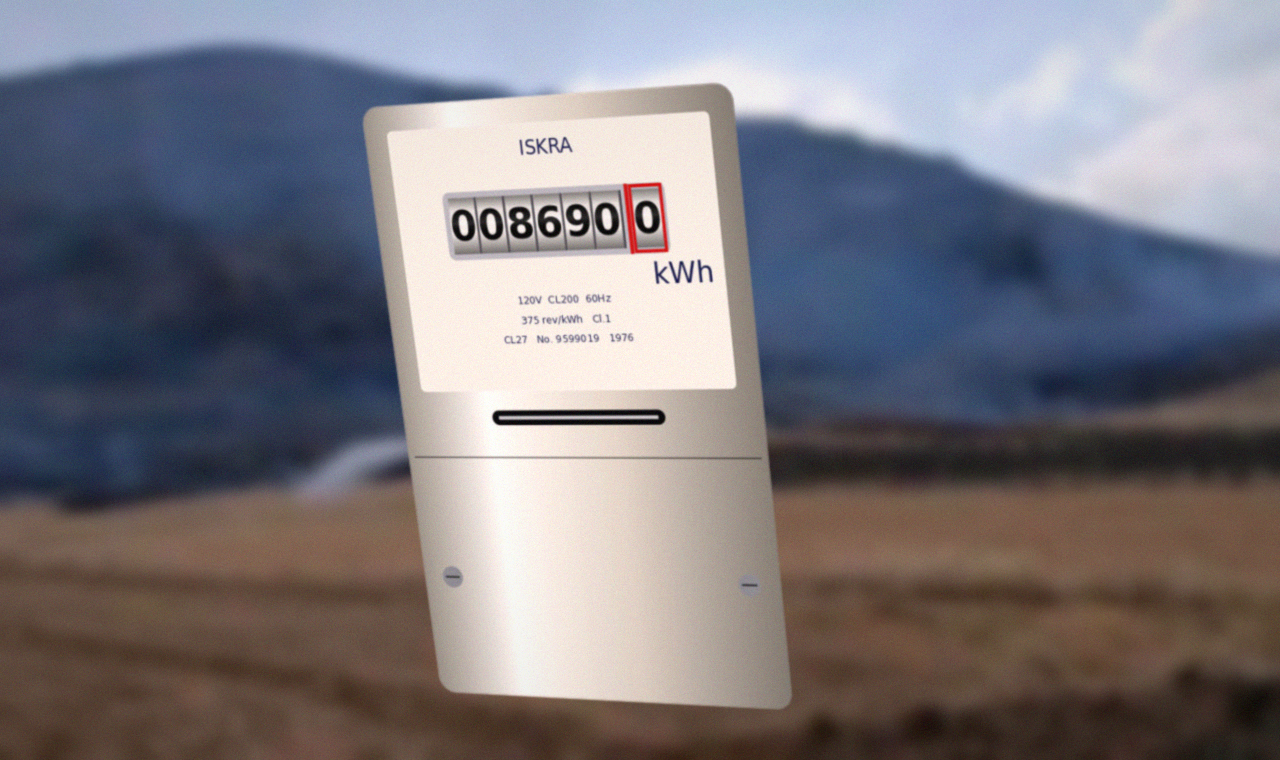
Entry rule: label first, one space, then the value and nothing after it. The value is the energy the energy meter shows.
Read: 8690.0 kWh
